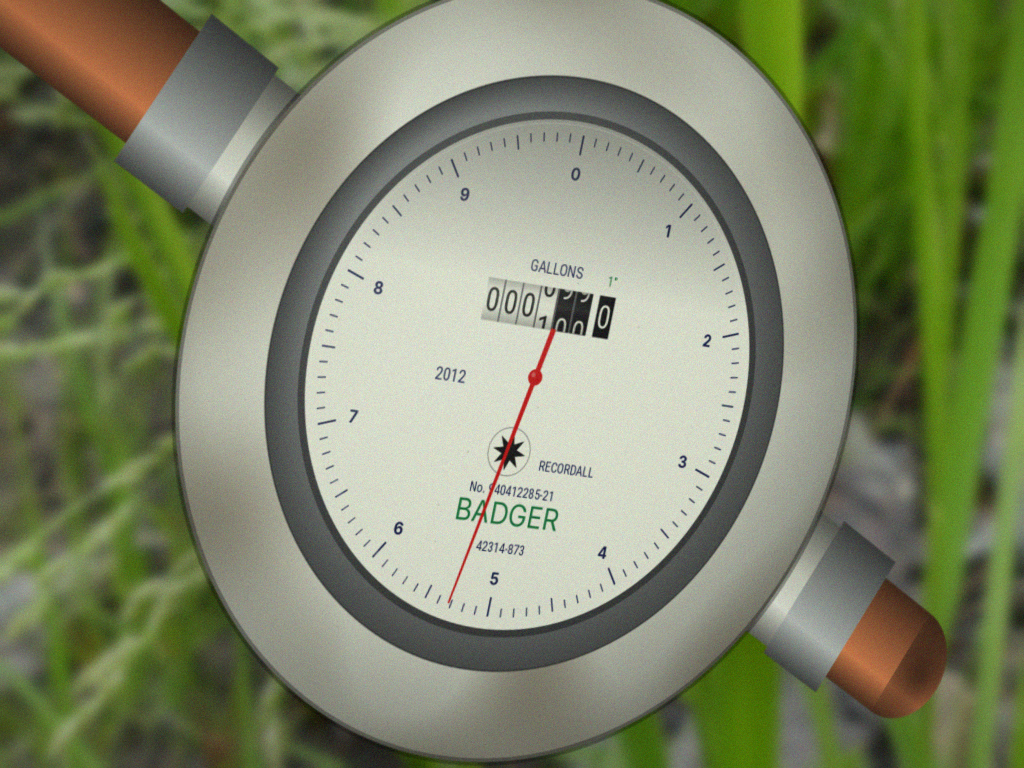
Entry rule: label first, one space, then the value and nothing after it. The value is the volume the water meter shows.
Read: 995.3 gal
